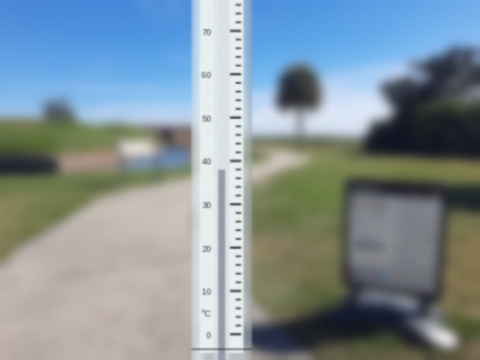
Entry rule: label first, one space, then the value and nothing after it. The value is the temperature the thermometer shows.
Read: 38 °C
